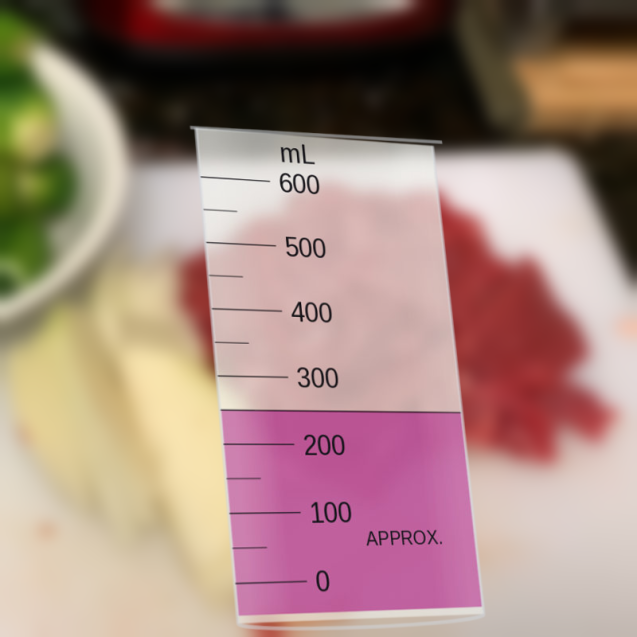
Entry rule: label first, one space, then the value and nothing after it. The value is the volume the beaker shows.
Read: 250 mL
